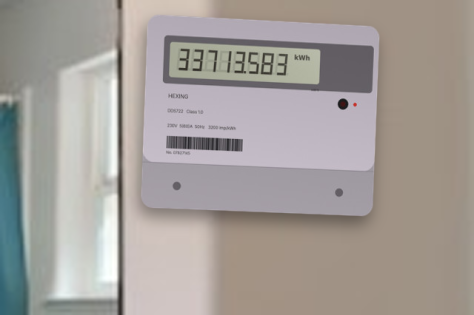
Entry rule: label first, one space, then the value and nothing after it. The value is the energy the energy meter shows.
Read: 33713.583 kWh
